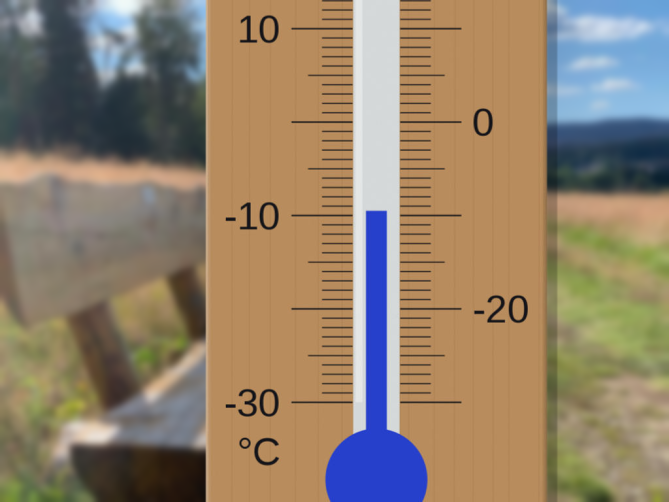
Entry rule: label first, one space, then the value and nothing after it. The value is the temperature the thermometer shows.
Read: -9.5 °C
